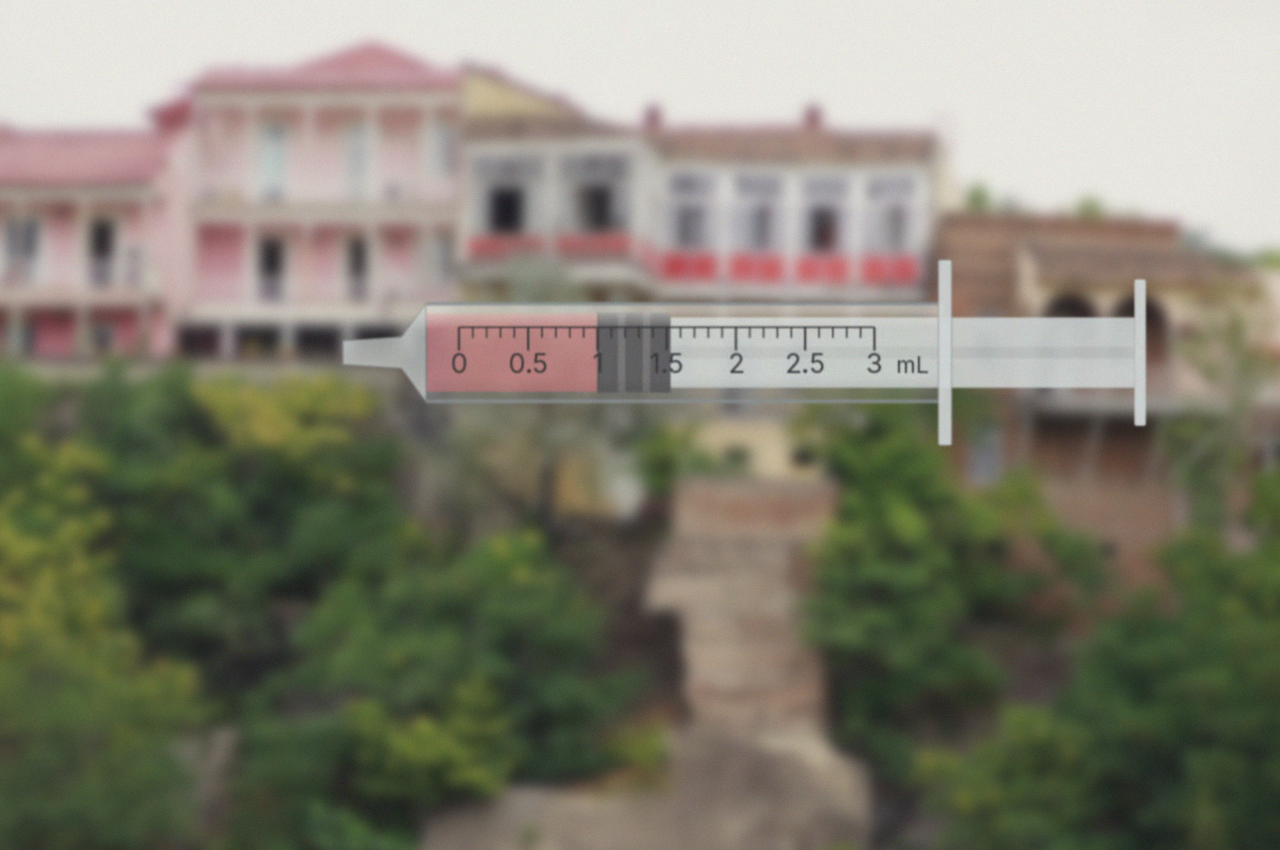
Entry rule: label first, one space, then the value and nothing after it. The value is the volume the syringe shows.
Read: 1 mL
